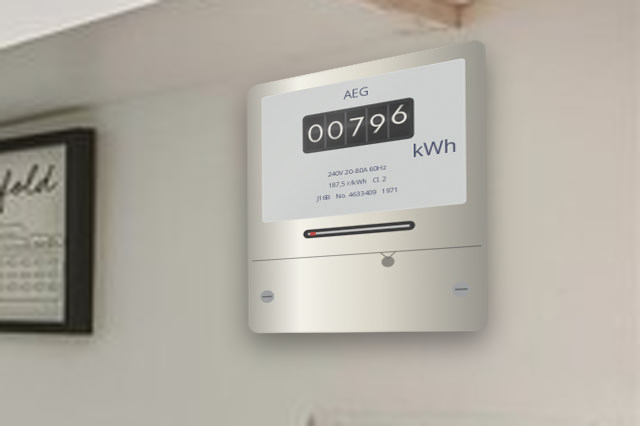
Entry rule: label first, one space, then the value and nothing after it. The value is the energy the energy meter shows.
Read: 796 kWh
